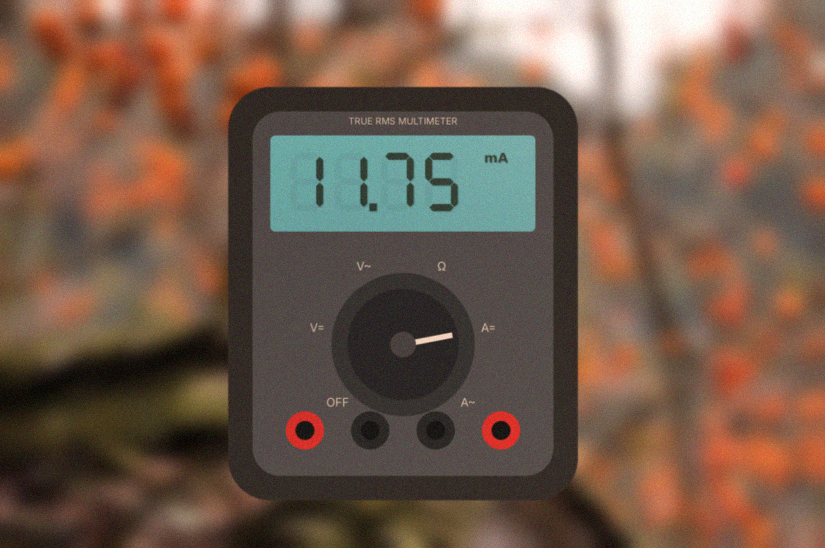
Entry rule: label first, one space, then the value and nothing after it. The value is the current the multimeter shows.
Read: 11.75 mA
